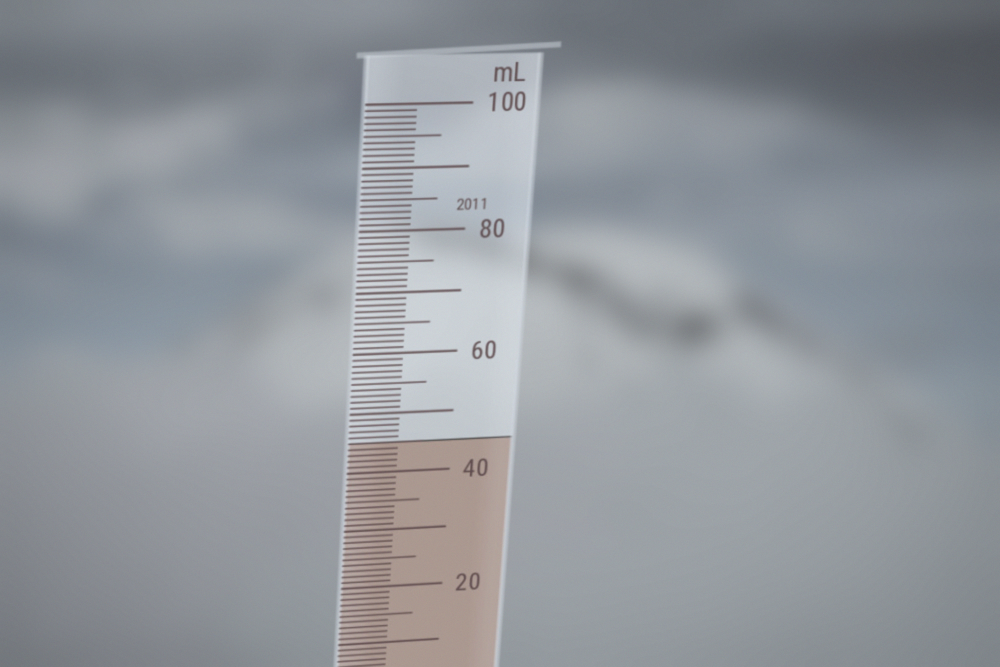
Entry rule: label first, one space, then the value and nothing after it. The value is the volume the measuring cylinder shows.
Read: 45 mL
